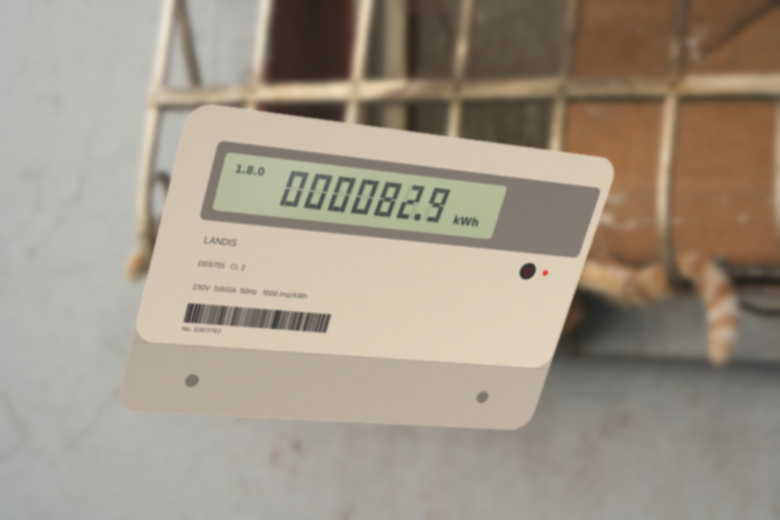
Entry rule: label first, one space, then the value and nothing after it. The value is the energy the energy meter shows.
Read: 82.9 kWh
